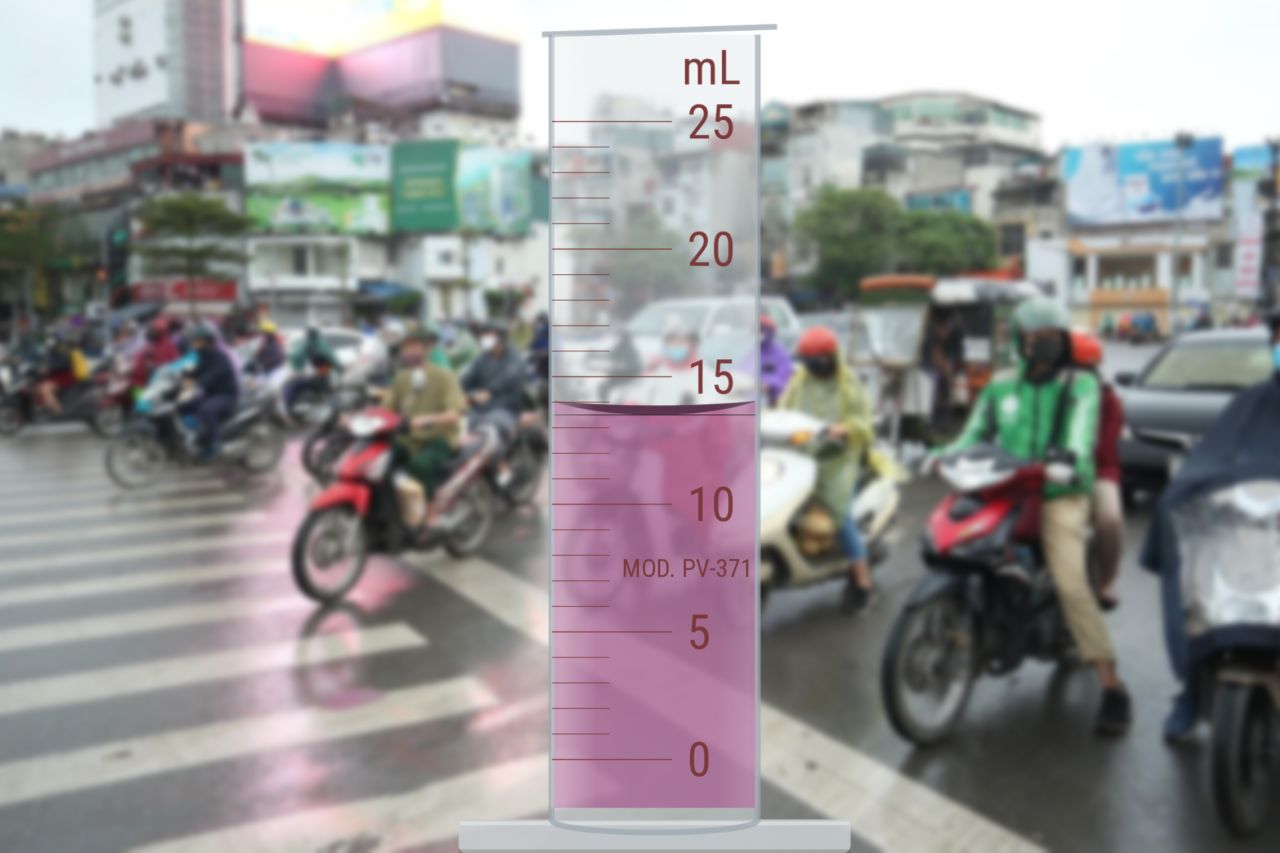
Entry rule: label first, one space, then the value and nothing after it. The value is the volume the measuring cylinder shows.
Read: 13.5 mL
